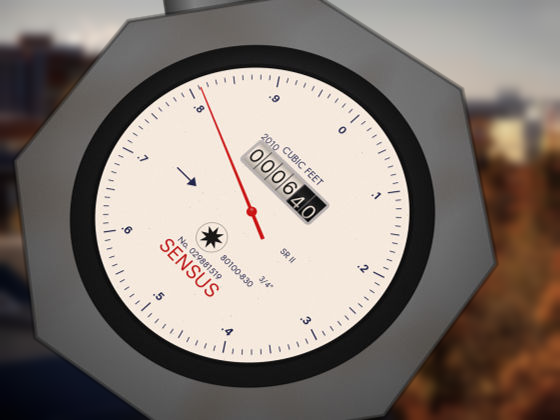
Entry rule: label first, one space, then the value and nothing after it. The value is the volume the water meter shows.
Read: 639.81 ft³
